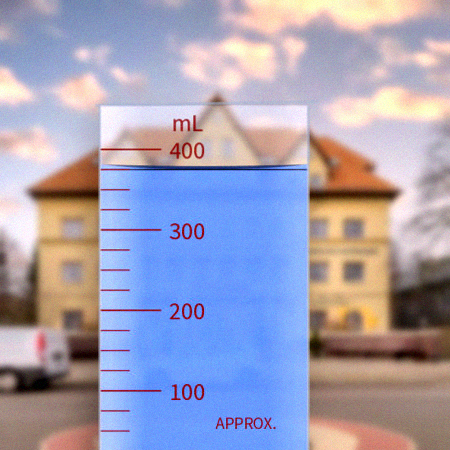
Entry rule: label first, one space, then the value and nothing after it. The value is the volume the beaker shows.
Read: 375 mL
